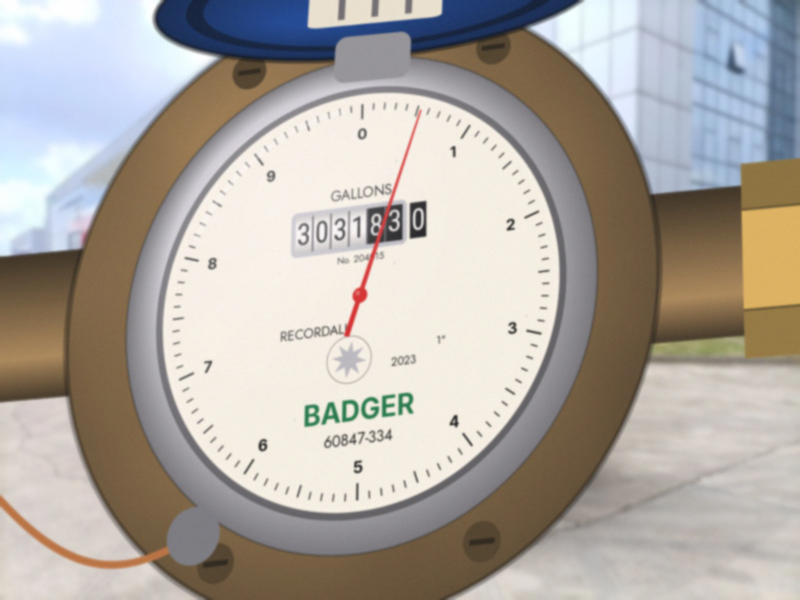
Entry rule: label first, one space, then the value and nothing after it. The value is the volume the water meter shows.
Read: 3031830.5 gal
